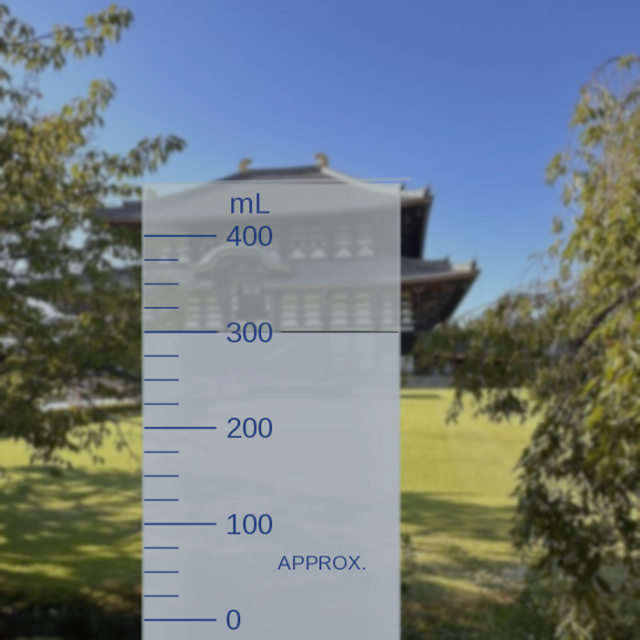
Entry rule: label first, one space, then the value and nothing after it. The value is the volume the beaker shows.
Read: 300 mL
